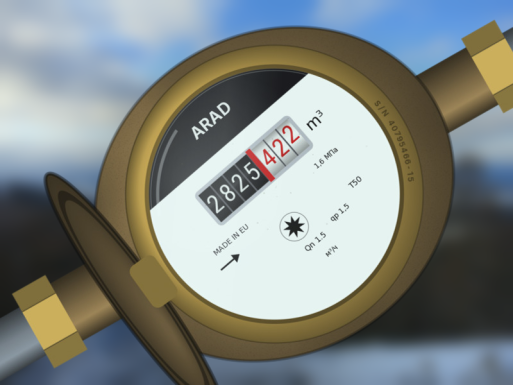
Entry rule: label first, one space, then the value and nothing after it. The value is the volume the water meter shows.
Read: 2825.422 m³
